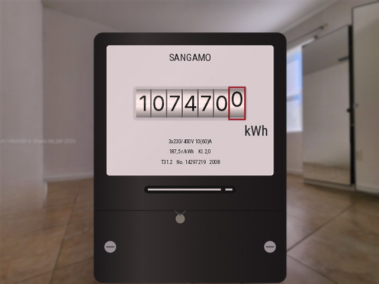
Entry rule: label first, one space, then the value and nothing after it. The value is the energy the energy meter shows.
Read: 107470.0 kWh
